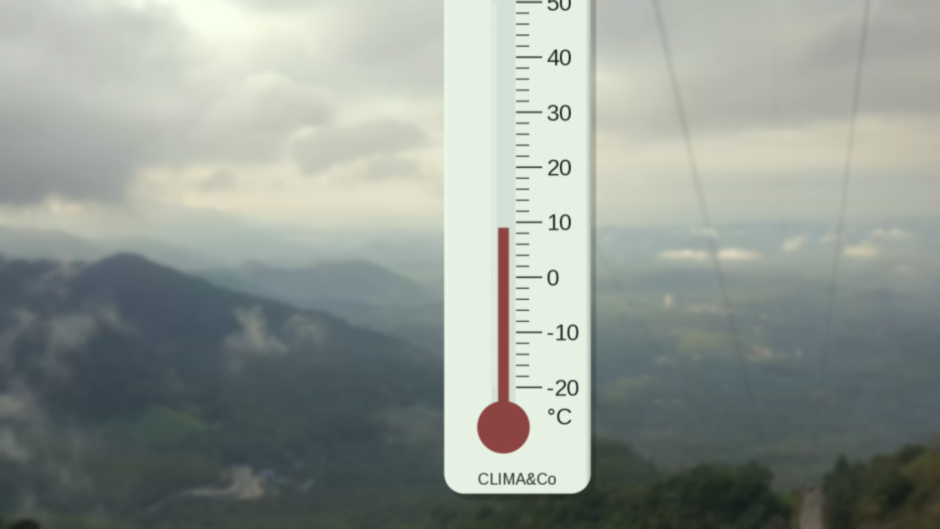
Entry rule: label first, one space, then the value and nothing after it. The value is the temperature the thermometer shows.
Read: 9 °C
